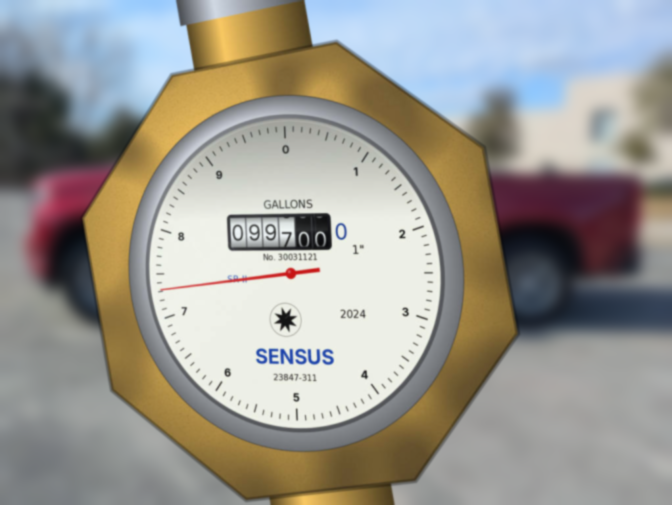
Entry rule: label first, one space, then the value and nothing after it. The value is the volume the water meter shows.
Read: 996997.3 gal
